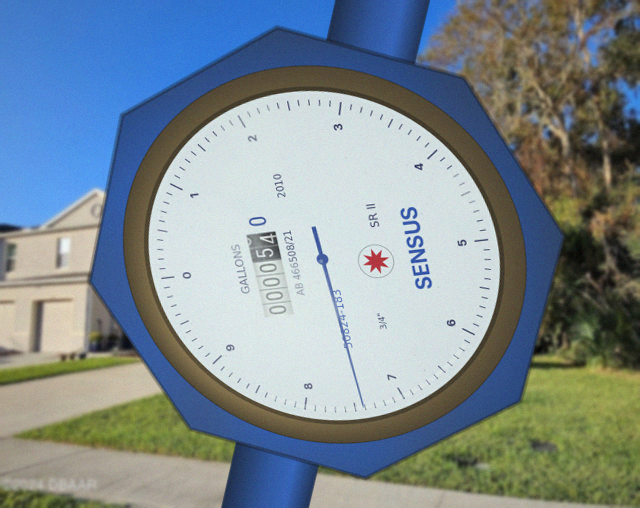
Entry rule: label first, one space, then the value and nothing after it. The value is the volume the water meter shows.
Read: 537.4 gal
